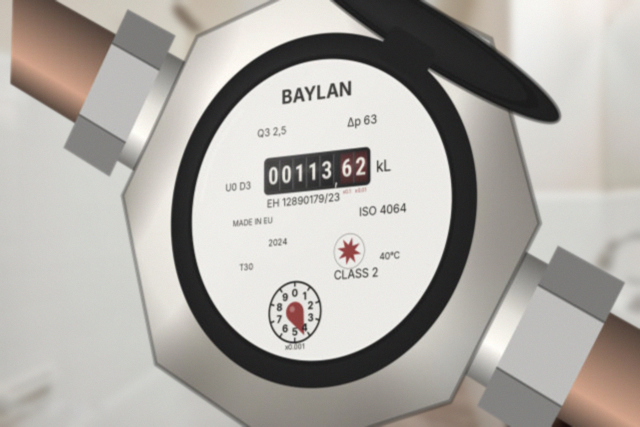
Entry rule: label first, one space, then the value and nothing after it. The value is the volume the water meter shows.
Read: 113.624 kL
